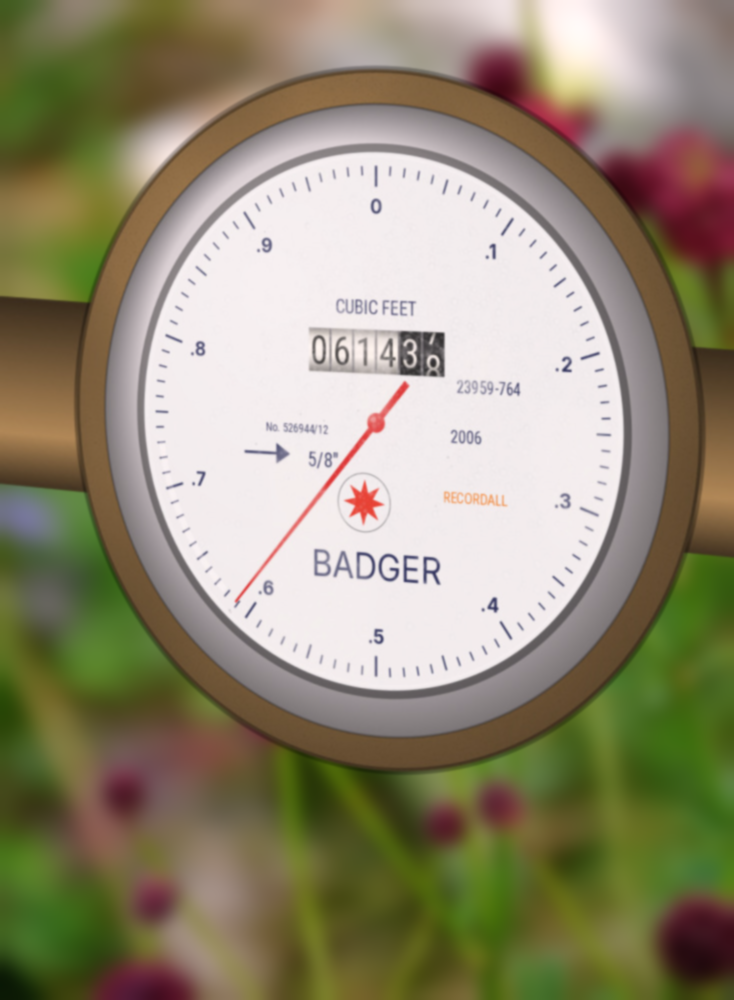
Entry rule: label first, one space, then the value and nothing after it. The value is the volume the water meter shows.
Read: 61437.61 ft³
